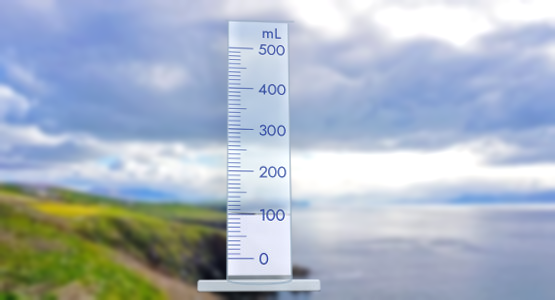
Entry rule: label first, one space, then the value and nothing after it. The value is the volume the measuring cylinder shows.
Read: 100 mL
